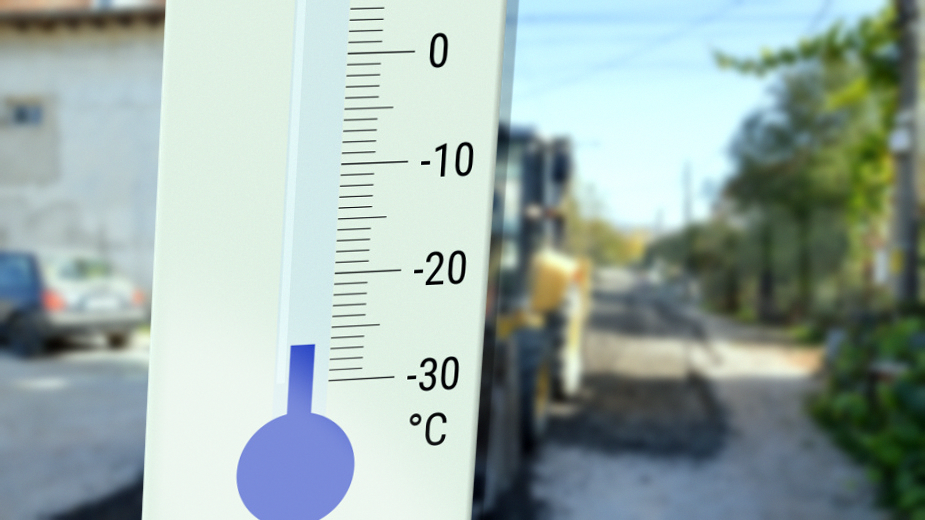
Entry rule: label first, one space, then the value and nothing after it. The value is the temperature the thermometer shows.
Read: -26.5 °C
